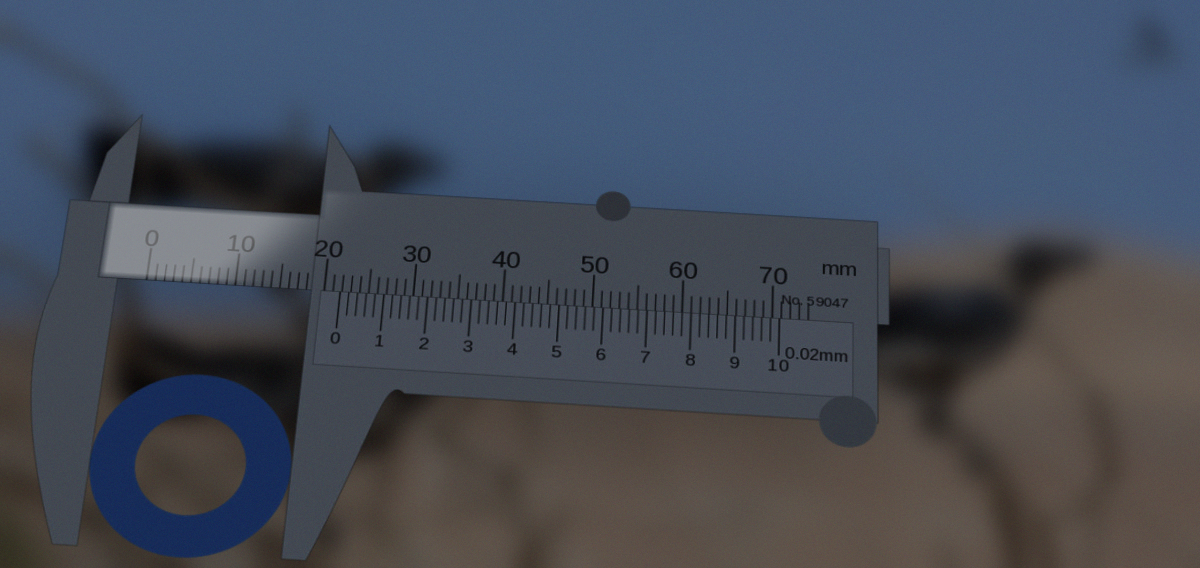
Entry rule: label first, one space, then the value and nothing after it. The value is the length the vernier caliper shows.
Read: 21.8 mm
